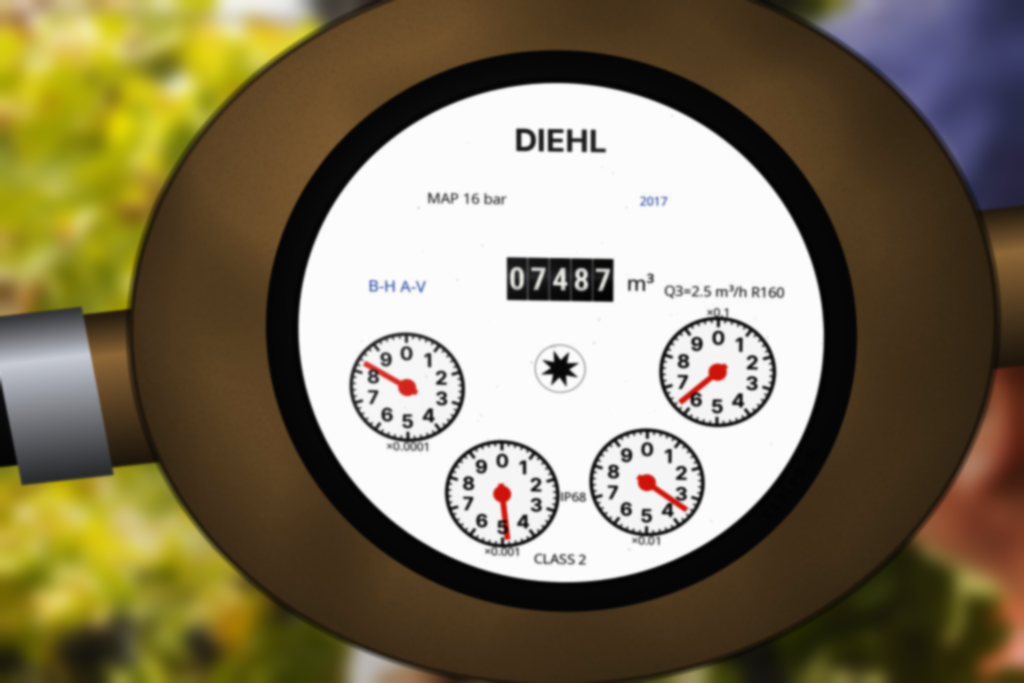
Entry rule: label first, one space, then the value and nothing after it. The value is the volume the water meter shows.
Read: 7487.6348 m³
